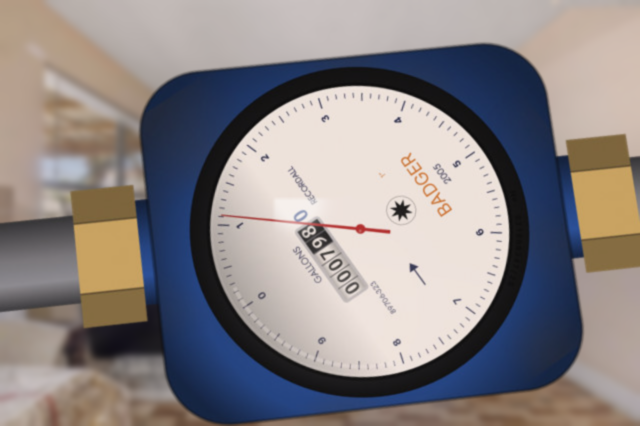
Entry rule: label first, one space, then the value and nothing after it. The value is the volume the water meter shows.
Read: 7981.1 gal
